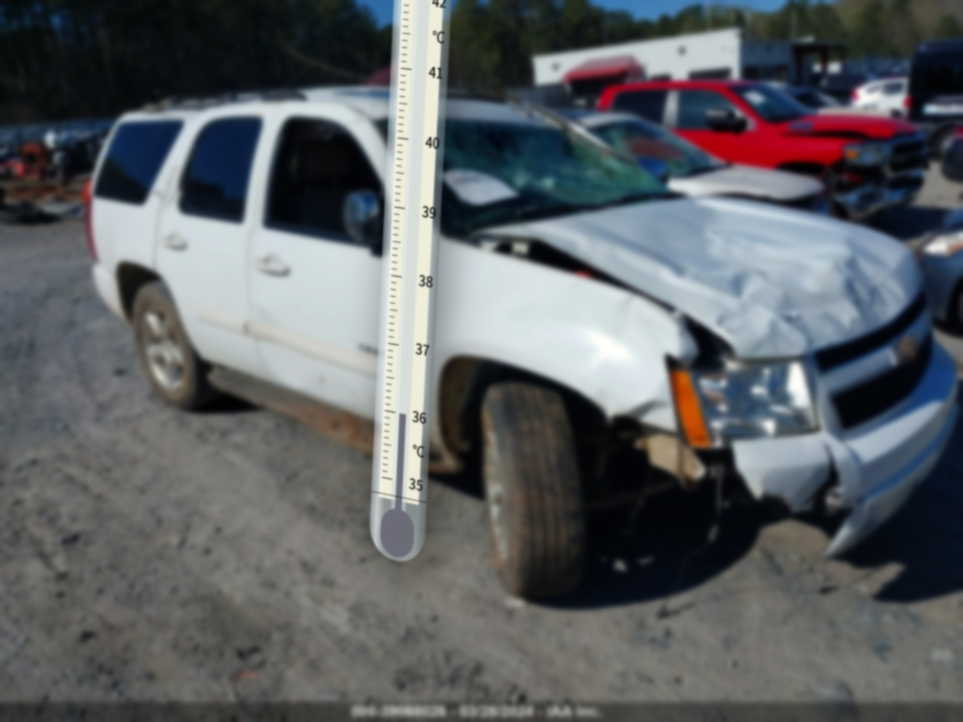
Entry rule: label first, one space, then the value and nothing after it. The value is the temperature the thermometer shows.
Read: 36 °C
